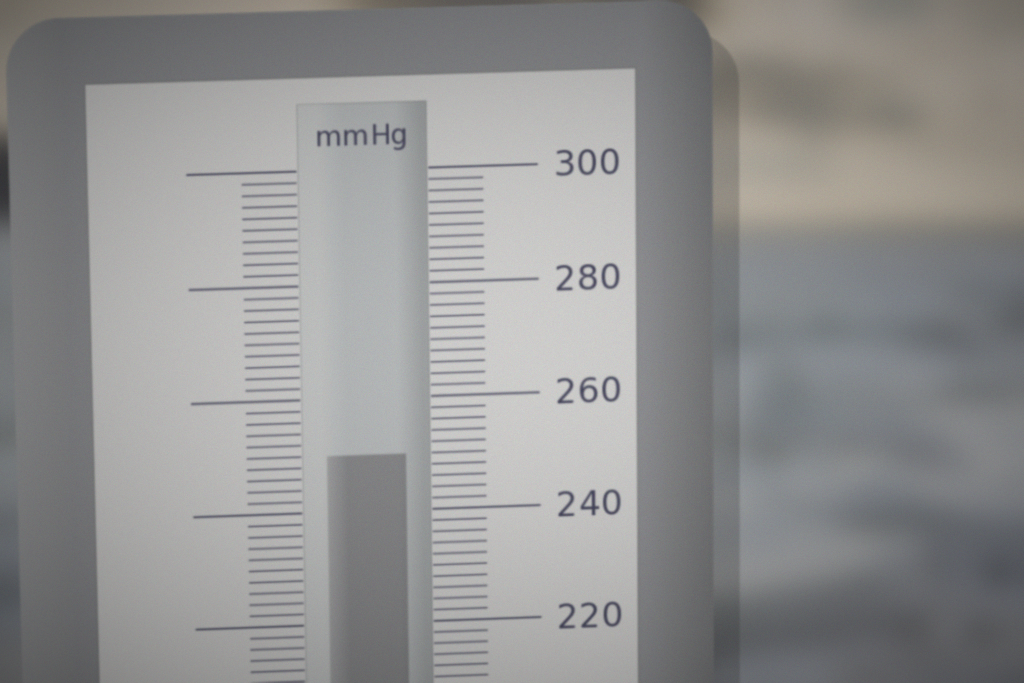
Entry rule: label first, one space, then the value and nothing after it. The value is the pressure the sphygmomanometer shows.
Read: 250 mmHg
